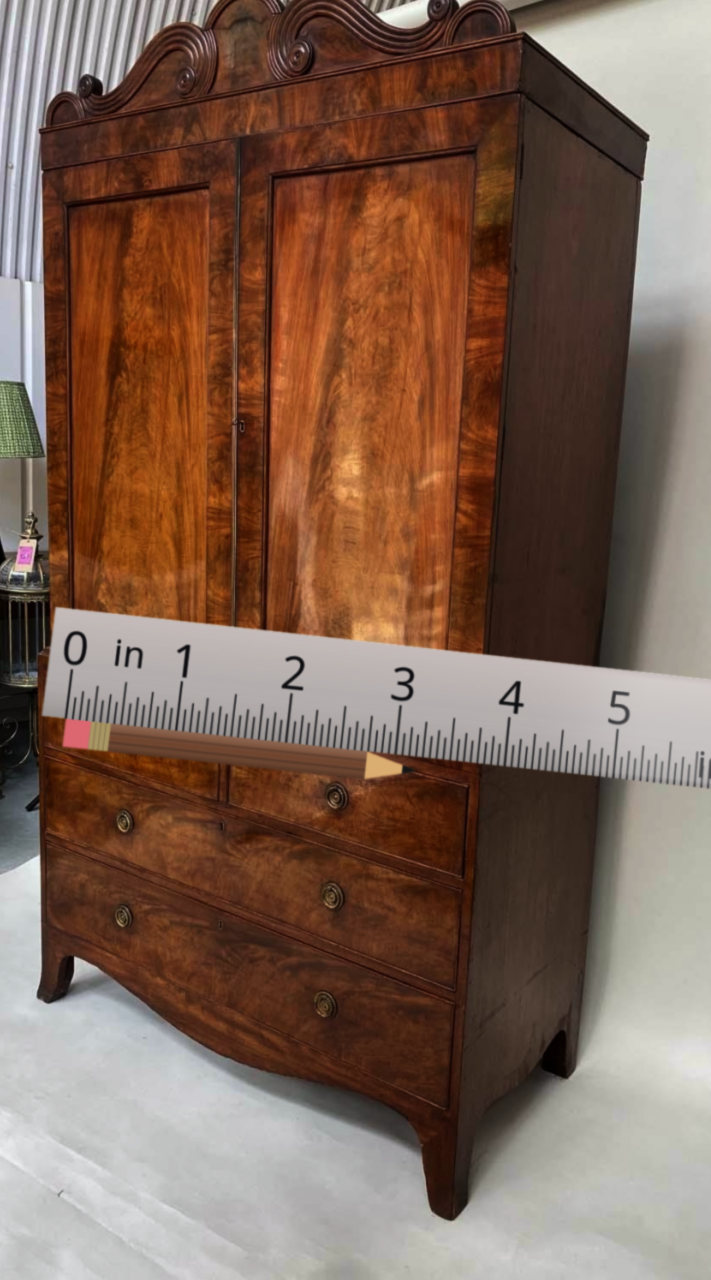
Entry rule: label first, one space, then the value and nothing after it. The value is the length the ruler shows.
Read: 3.1875 in
